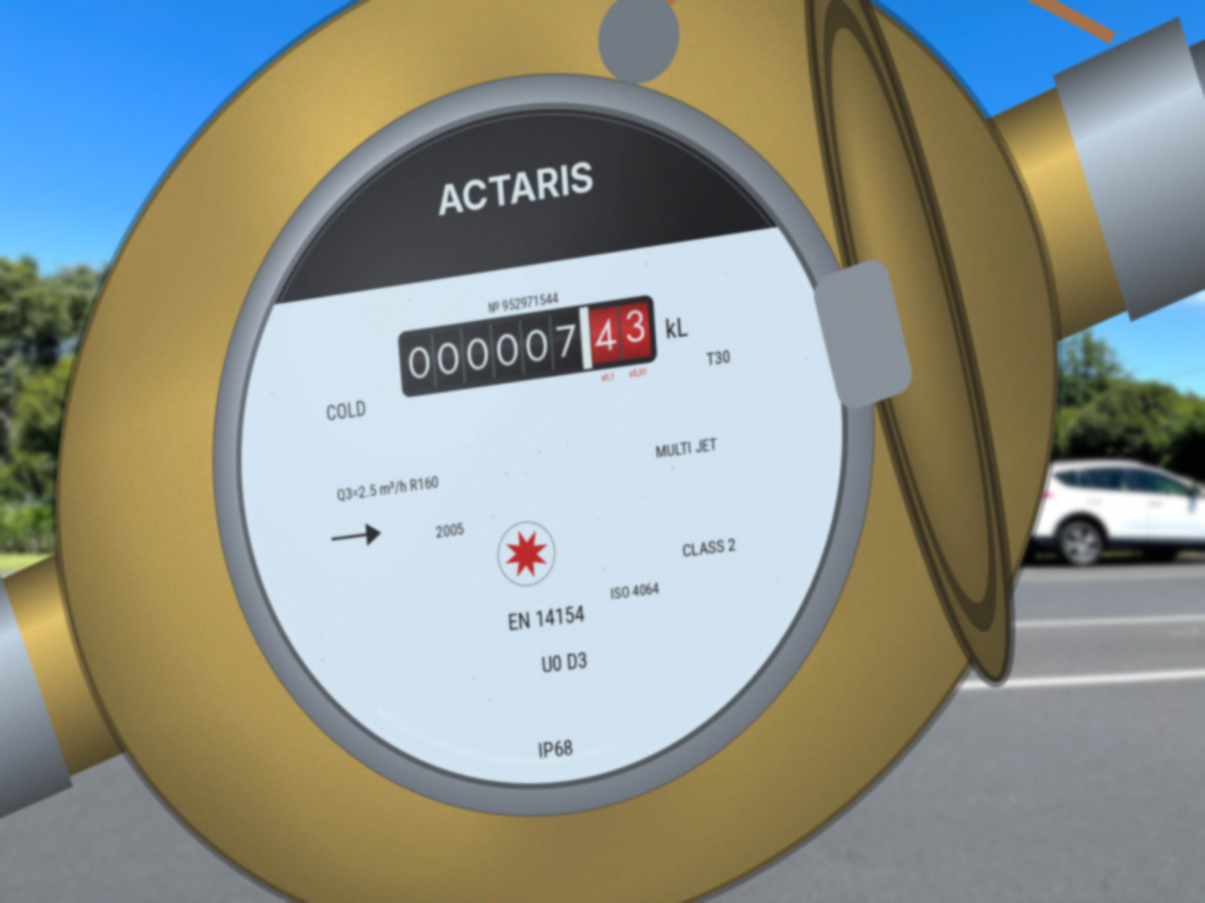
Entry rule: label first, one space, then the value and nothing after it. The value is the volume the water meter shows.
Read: 7.43 kL
